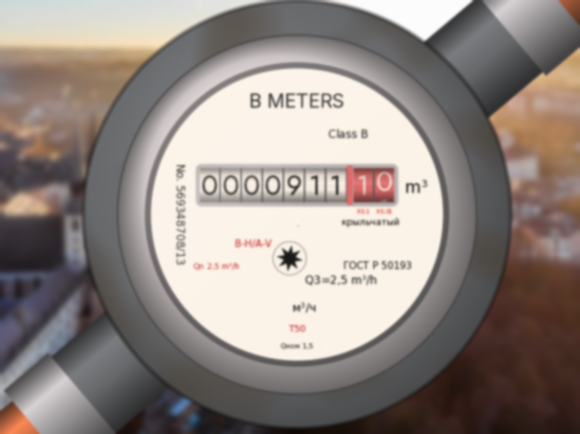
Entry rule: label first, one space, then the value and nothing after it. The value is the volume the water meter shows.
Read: 911.10 m³
